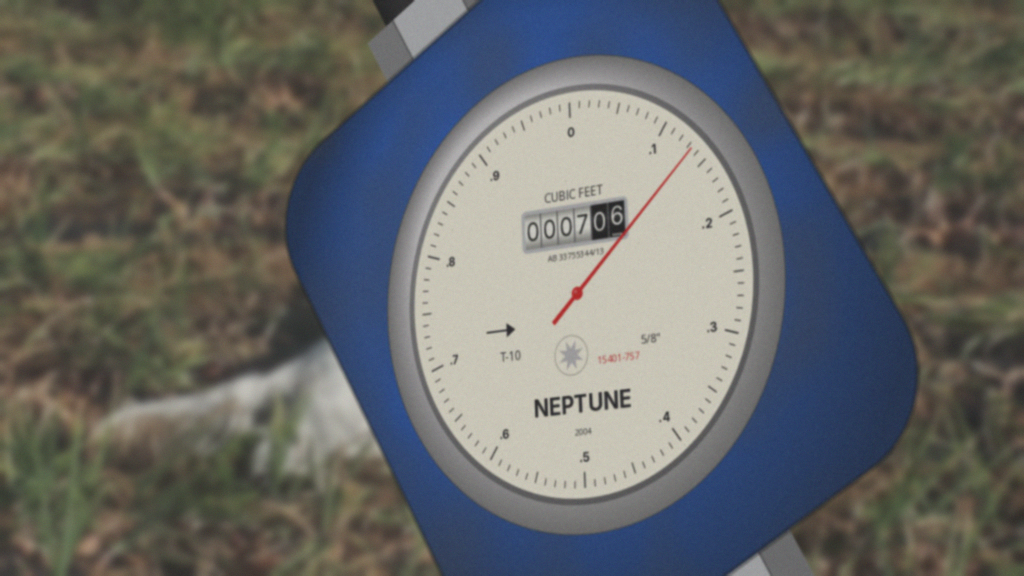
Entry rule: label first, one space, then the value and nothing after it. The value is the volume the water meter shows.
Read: 706.13 ft³
